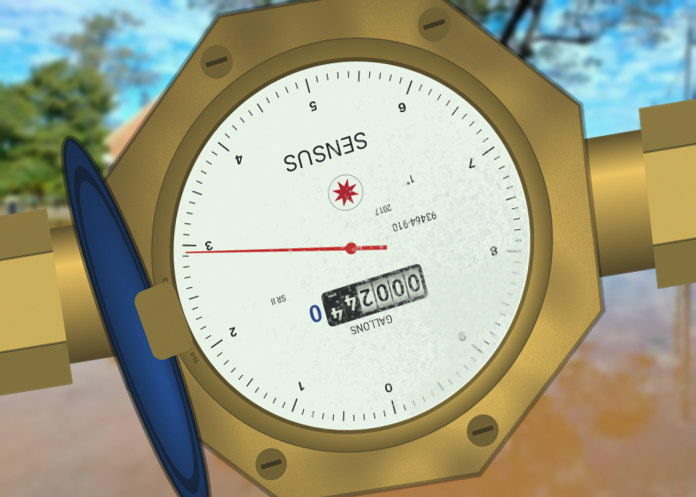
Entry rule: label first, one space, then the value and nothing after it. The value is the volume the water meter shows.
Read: 2442.9 gal
